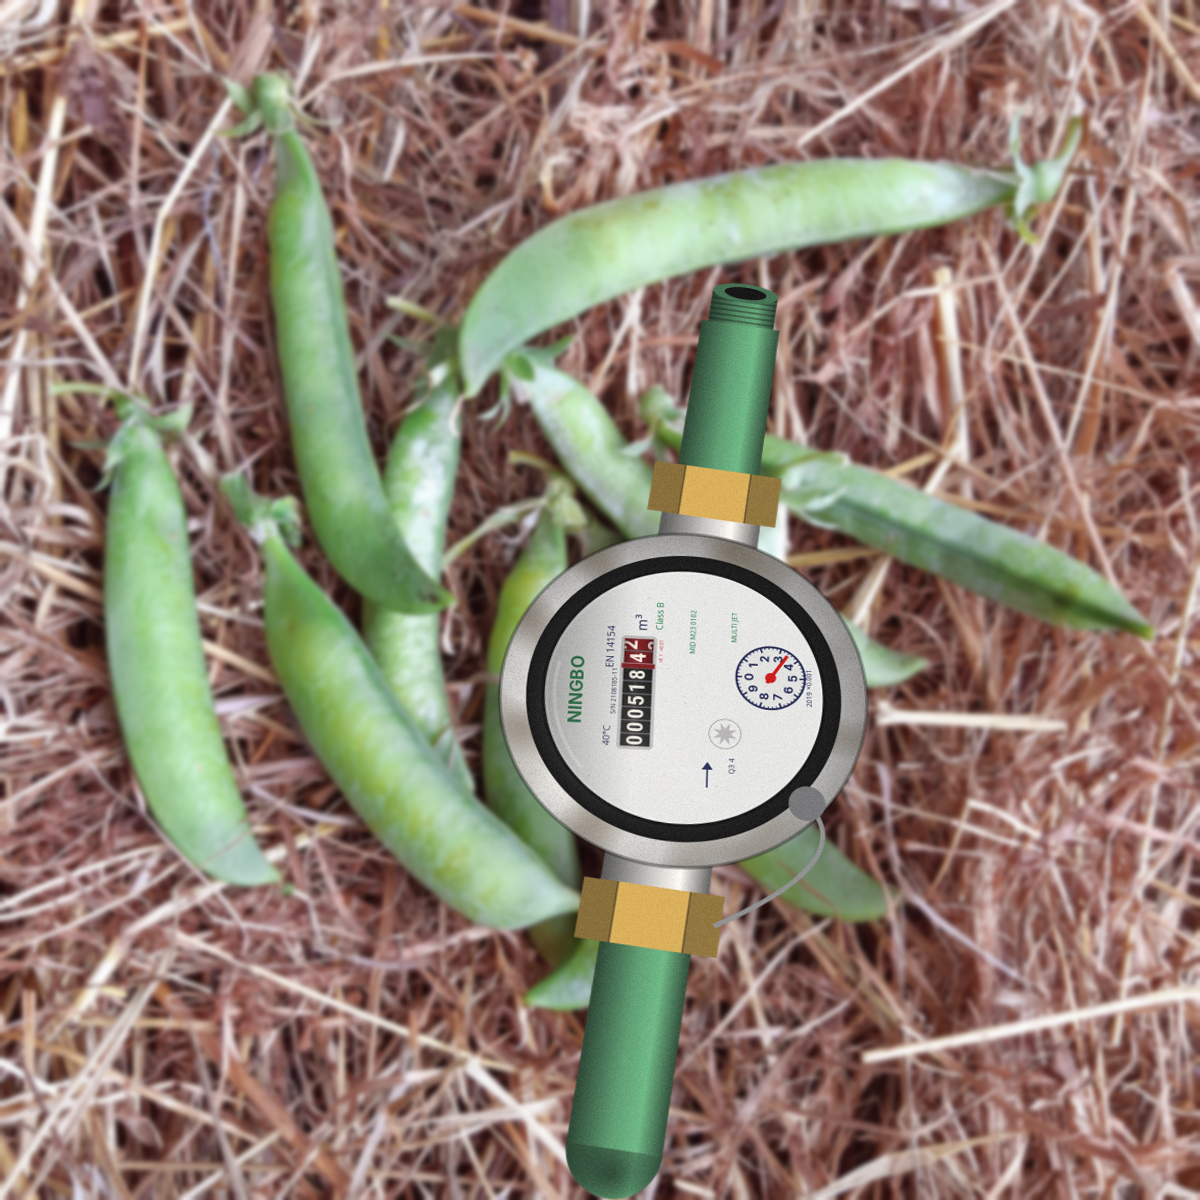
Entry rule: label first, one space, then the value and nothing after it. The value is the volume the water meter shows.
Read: 518.423 m³
